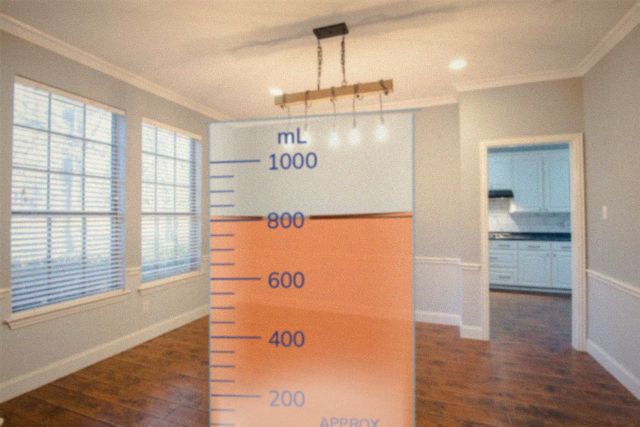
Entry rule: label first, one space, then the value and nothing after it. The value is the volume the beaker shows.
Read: 800 mL
